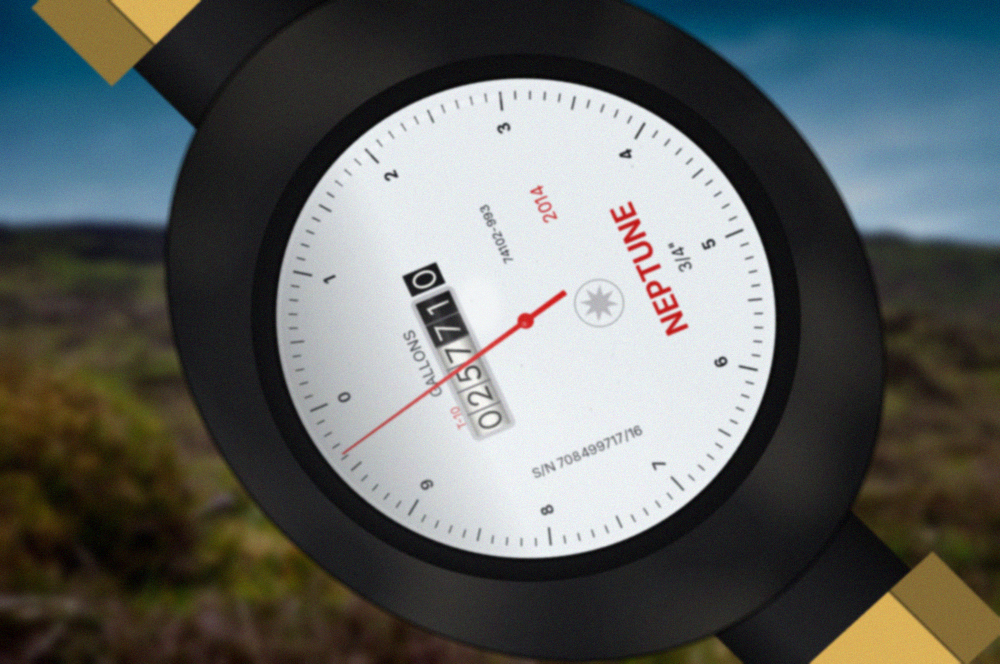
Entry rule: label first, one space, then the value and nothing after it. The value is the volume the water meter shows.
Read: 257709.6 gal
